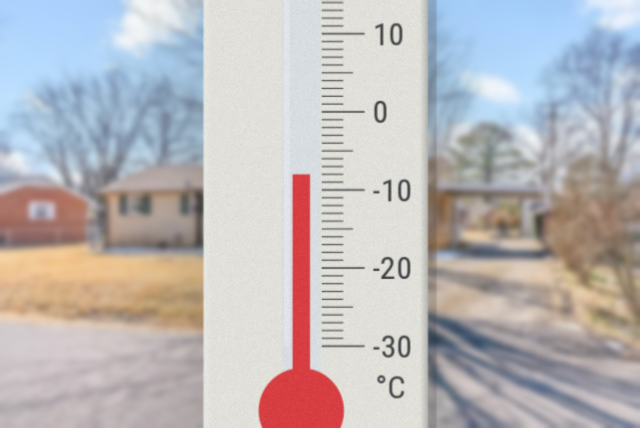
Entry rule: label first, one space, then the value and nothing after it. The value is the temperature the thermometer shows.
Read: -8 °C
